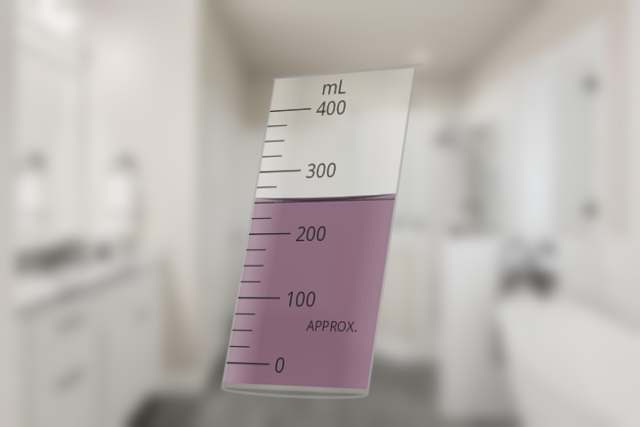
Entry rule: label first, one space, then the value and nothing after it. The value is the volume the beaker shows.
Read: 250 mL
